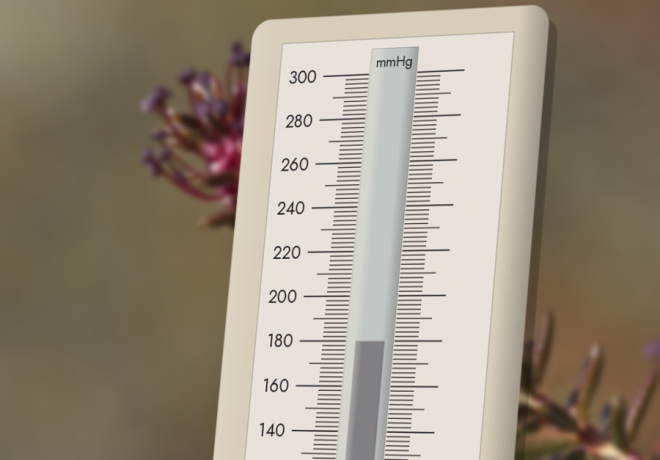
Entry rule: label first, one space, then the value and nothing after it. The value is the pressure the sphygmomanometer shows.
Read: 180 mmHg
